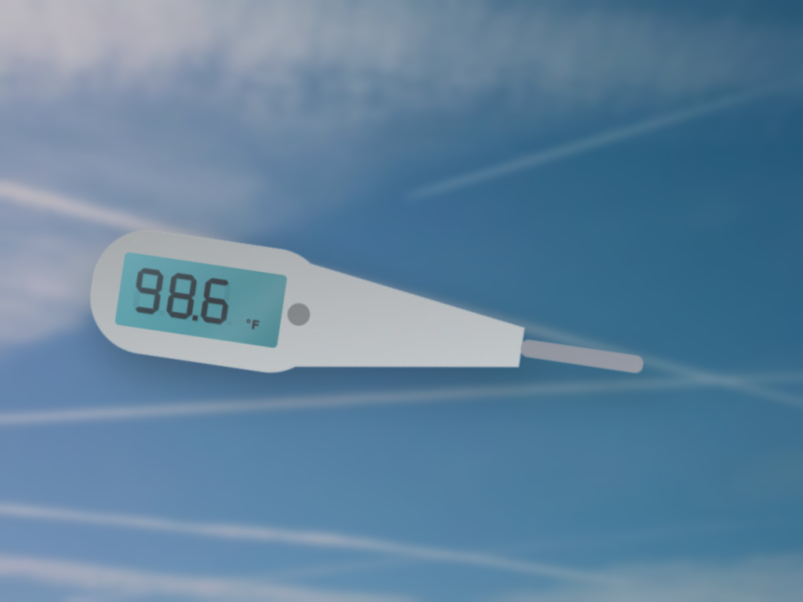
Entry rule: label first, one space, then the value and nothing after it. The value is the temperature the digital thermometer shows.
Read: 98.6 °F
